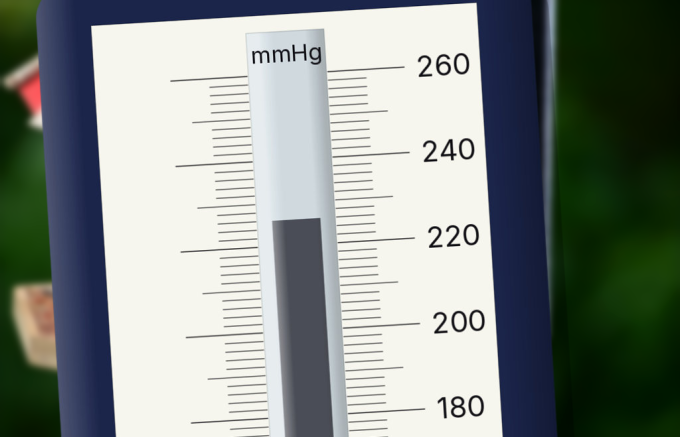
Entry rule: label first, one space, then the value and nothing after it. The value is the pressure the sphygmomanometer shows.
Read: 226 mmHg
